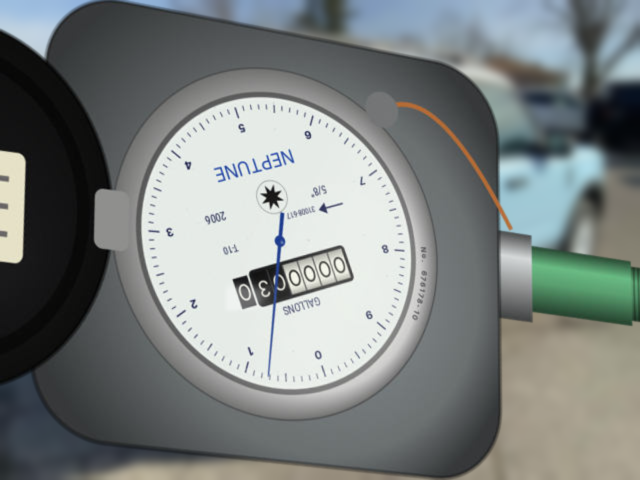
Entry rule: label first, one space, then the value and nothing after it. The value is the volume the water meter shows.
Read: 30.7 gal
